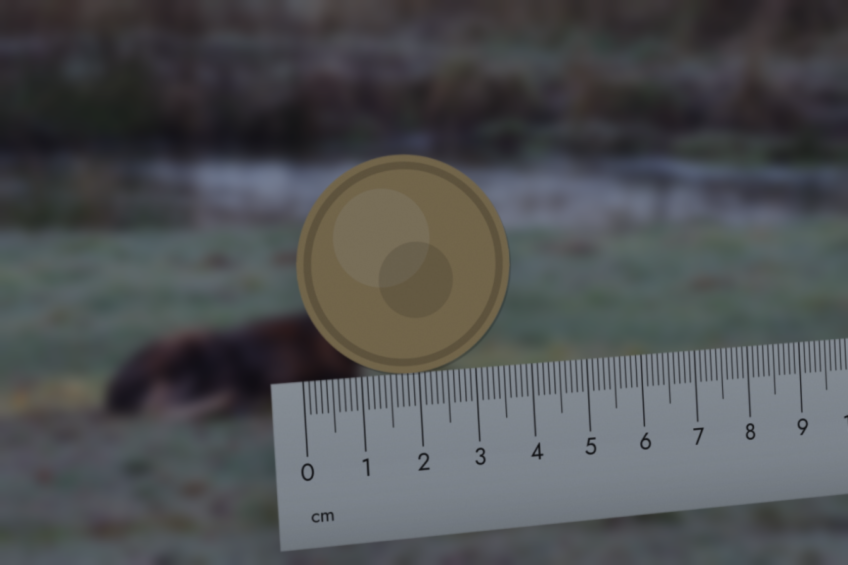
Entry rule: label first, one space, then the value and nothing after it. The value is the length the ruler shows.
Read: 3.7 cm
